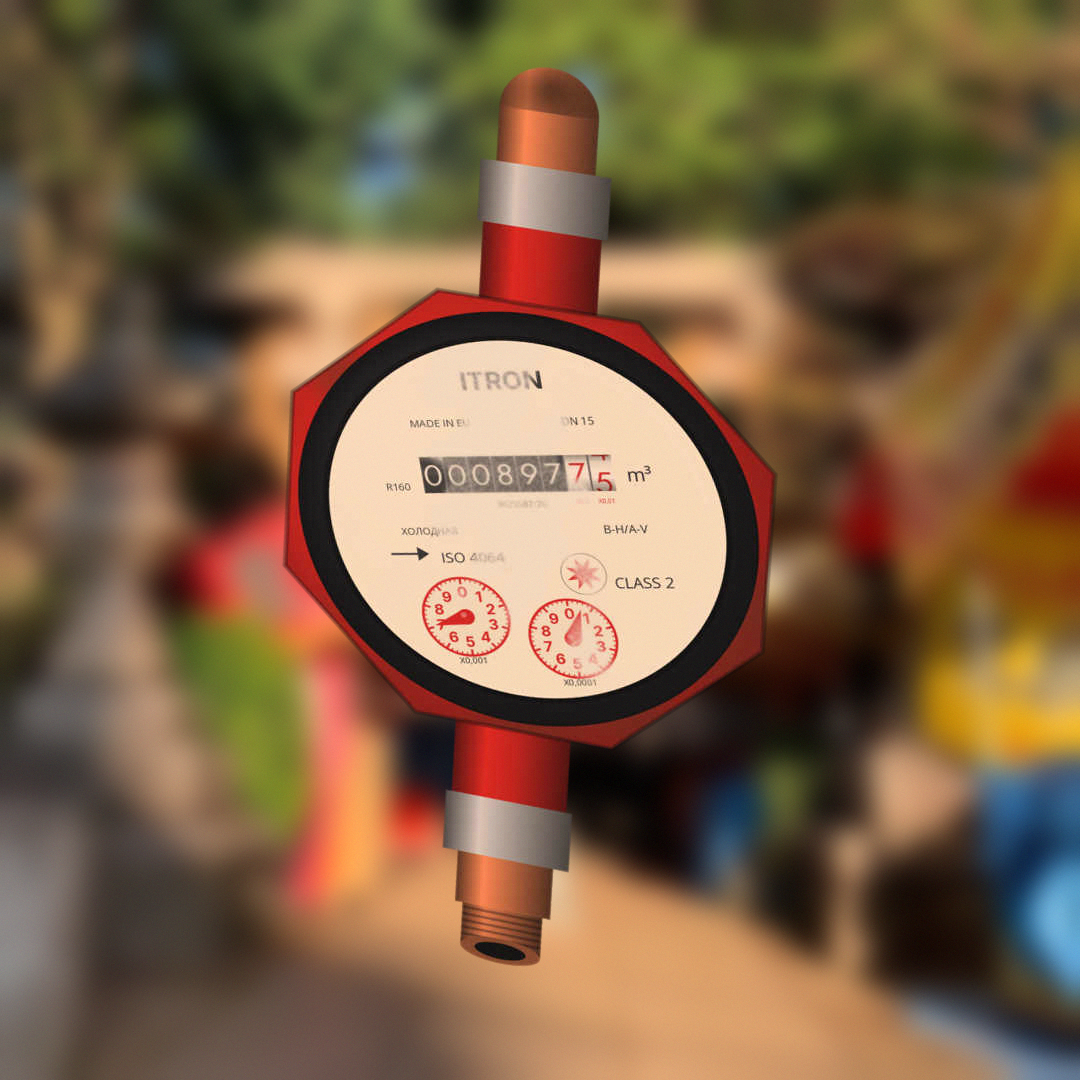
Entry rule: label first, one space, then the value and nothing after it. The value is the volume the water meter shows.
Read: 897.7470 m³
